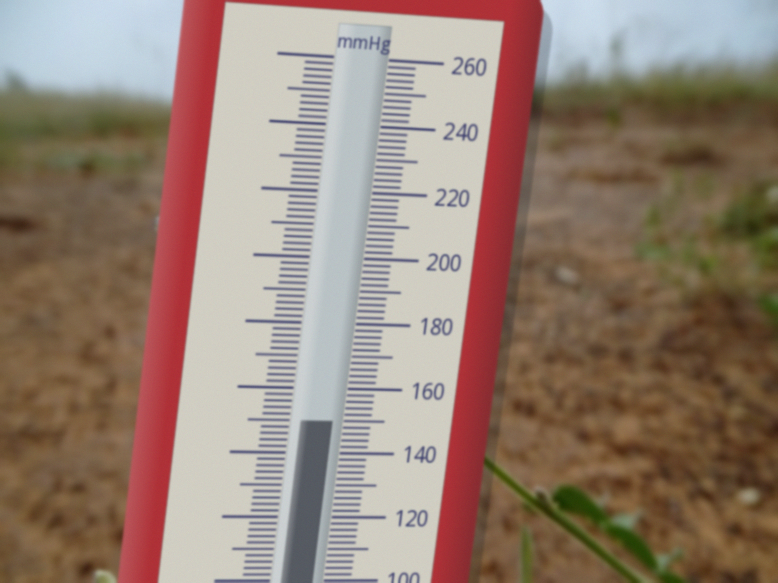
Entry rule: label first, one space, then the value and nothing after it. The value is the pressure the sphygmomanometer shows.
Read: 150 mmHg
